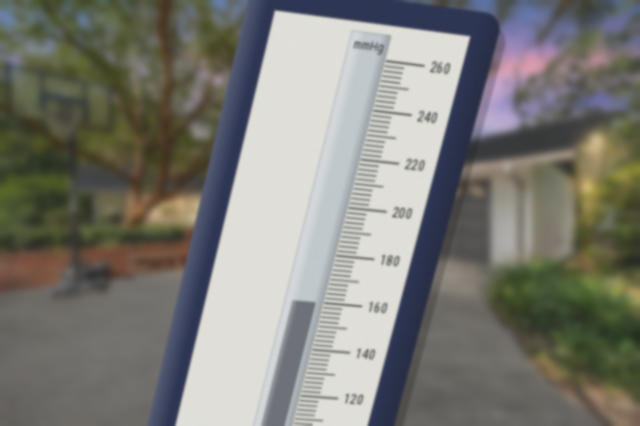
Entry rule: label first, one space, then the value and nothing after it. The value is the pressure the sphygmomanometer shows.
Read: 160 mmHg
